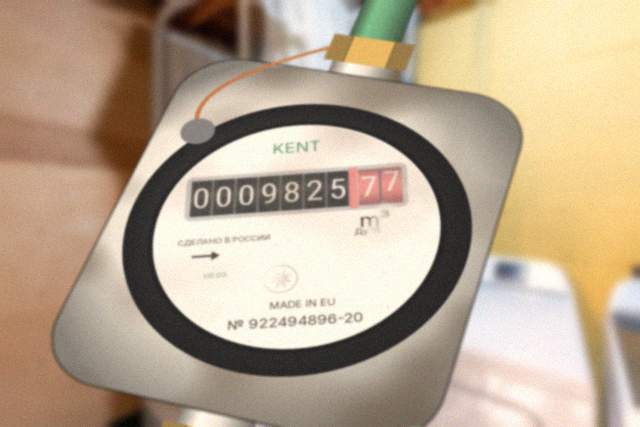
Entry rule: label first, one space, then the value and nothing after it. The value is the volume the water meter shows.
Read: 9825.77 m³
